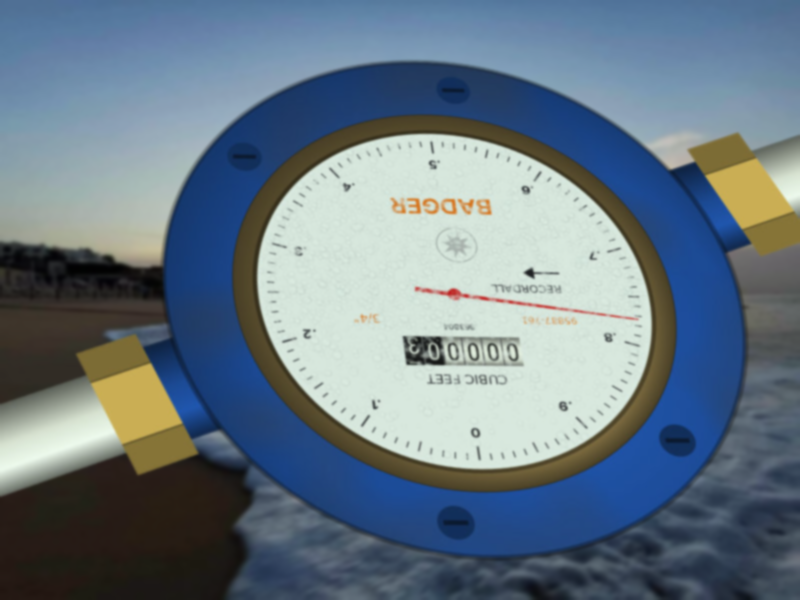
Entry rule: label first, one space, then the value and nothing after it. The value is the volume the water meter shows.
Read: 2.77 ft³
